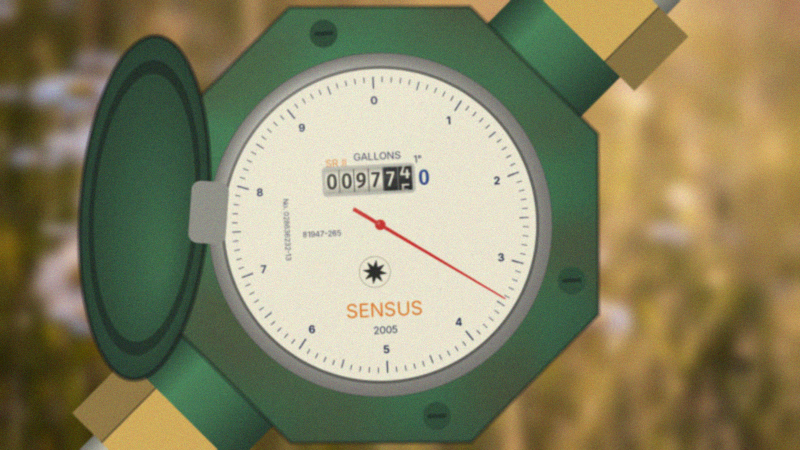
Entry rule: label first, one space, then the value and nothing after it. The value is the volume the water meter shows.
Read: 97743.4 gal
